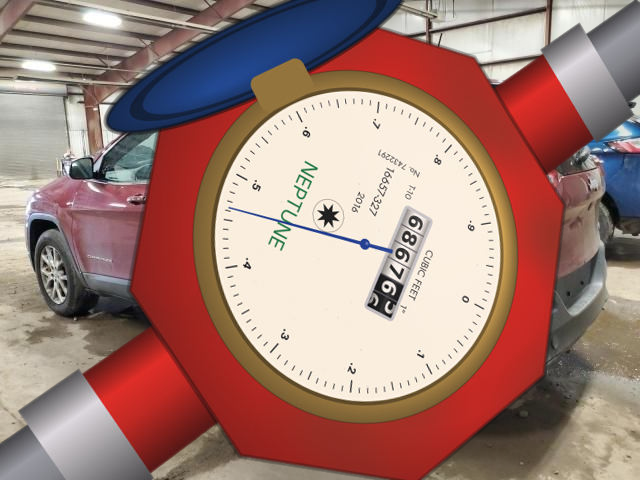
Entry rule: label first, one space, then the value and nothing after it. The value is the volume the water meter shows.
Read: 686765.46 ft³
